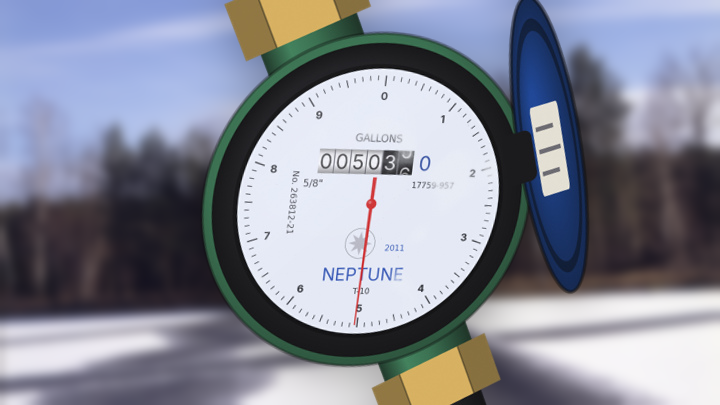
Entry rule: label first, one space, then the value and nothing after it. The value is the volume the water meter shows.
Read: 50355.0 gal
